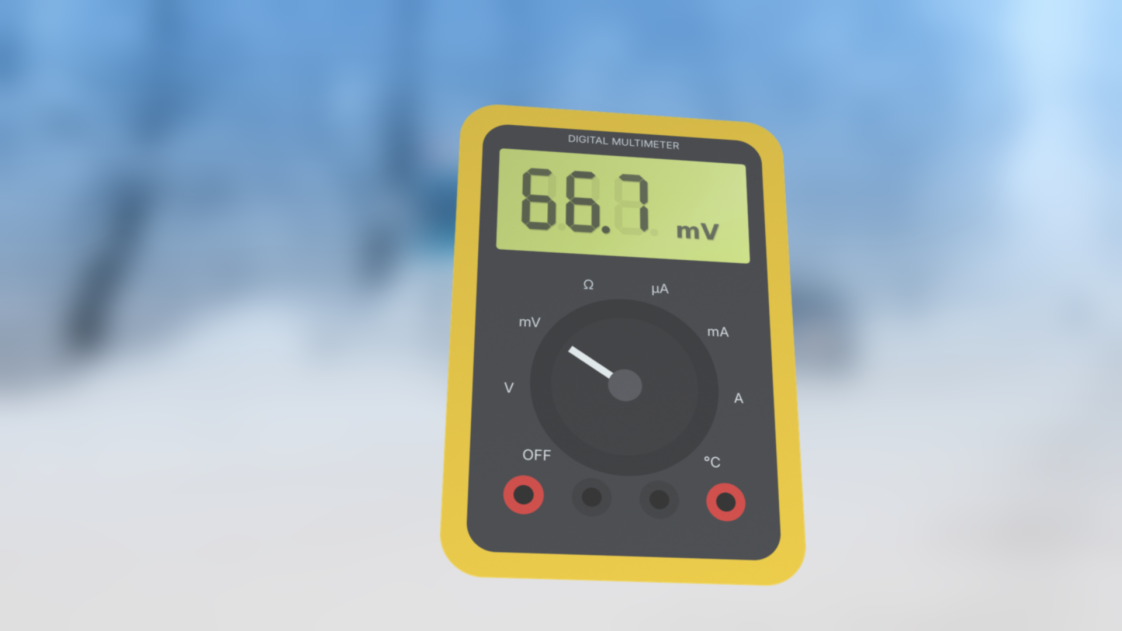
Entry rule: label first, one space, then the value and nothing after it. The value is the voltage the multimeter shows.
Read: 66.7 mV
